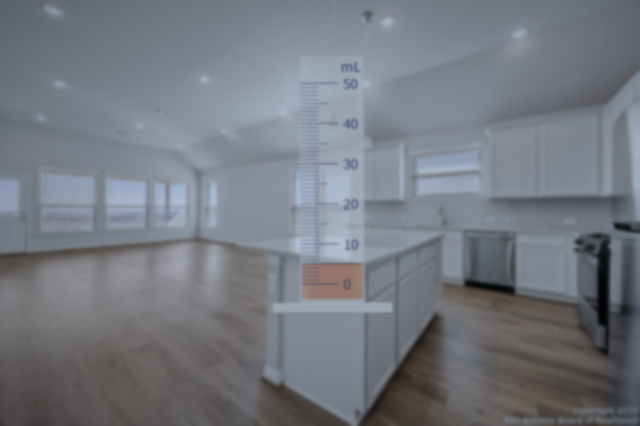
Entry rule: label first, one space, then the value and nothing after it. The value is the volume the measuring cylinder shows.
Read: 5 mL
